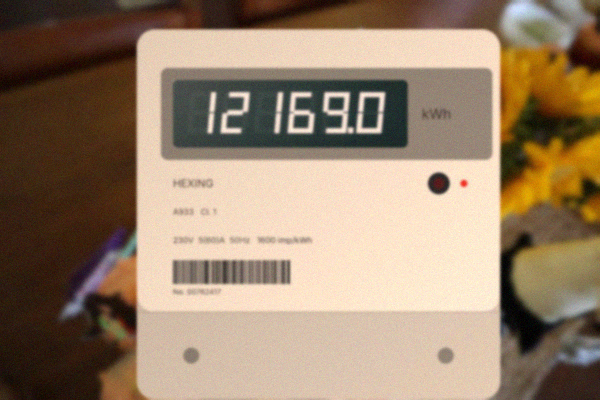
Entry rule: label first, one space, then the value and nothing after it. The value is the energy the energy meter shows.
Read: 12169.0 kWh
